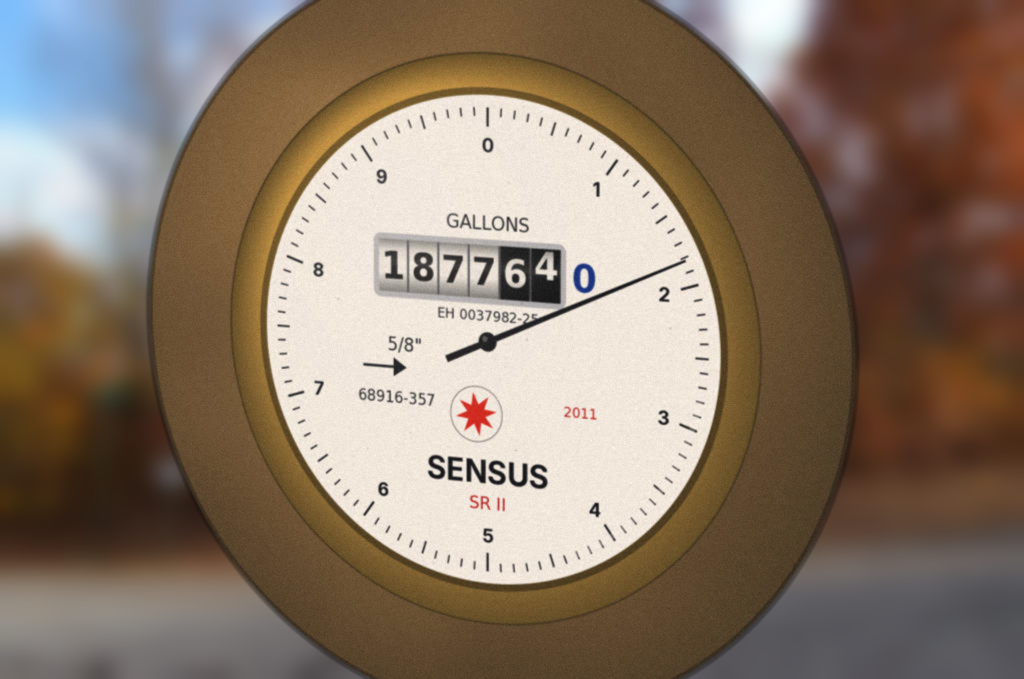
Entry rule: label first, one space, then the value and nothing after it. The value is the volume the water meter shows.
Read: 1877641.8 gal
